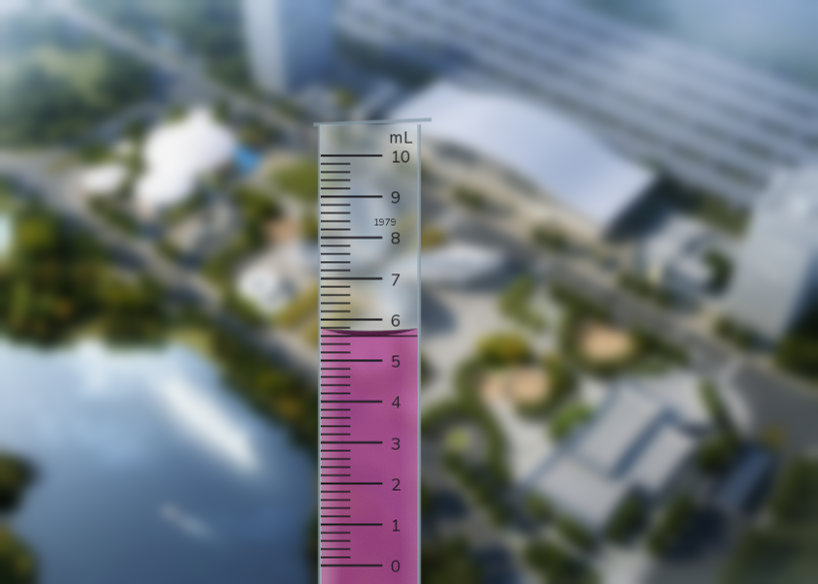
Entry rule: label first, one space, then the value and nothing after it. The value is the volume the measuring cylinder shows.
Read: 5.6 mL
